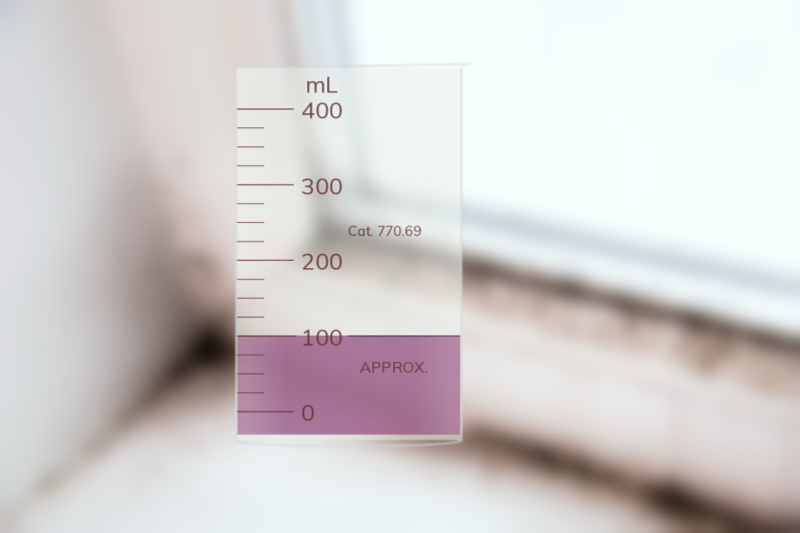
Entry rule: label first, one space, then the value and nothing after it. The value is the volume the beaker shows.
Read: 100 mL
